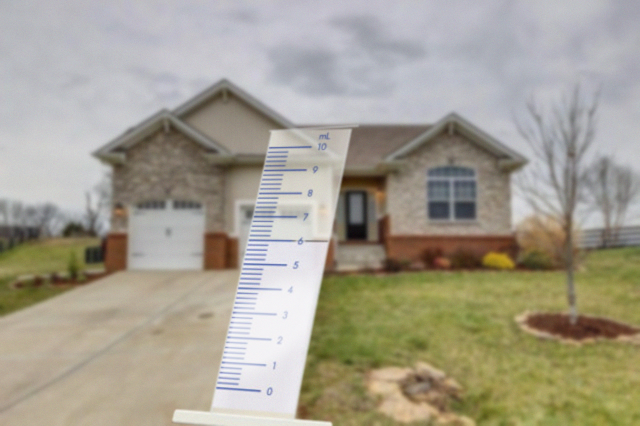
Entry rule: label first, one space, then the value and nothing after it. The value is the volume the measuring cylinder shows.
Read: 6 mL
